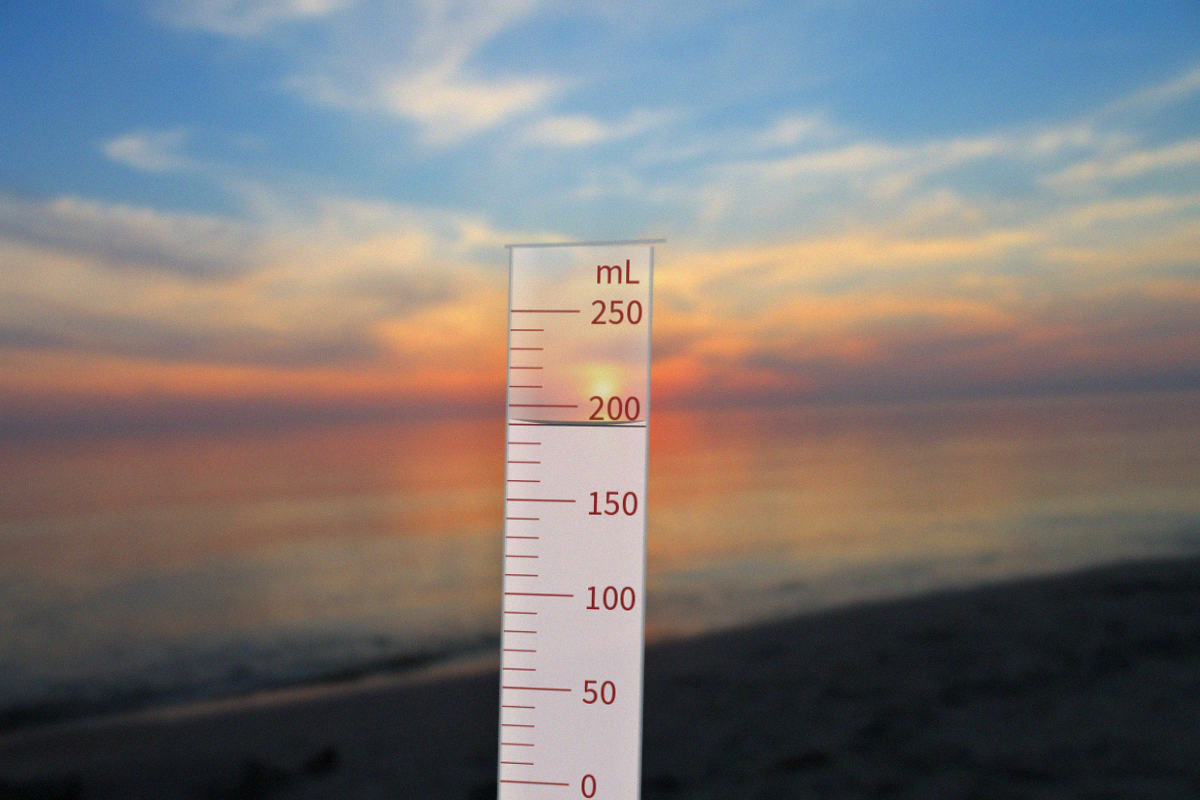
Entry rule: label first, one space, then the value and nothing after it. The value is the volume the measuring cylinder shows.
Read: 190 mL
